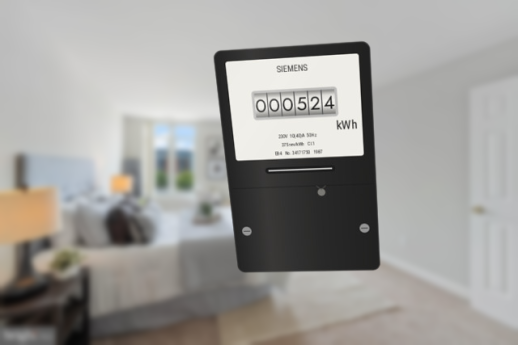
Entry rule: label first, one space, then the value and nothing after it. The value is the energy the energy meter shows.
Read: 524 kWh
